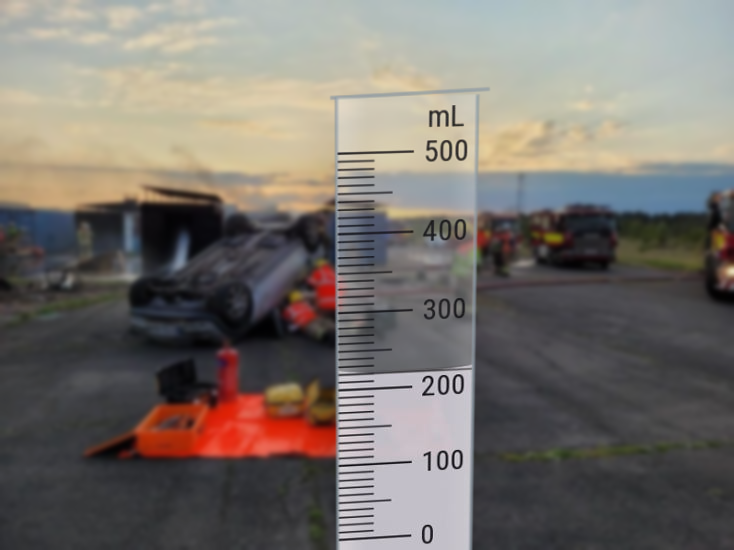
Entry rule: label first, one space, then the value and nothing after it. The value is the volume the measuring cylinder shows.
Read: 220 mL
